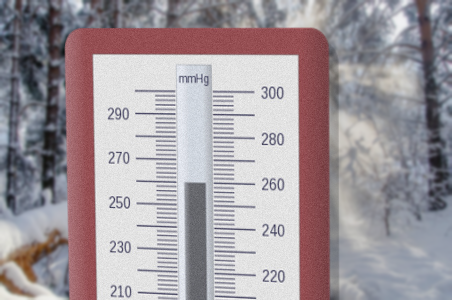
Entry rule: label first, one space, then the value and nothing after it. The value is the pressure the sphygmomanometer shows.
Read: 260 mmHg
